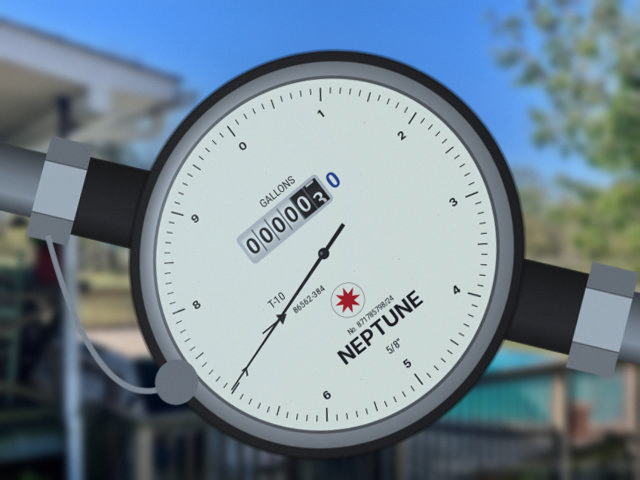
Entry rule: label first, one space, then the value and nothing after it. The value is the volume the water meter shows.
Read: 27.0 gal
